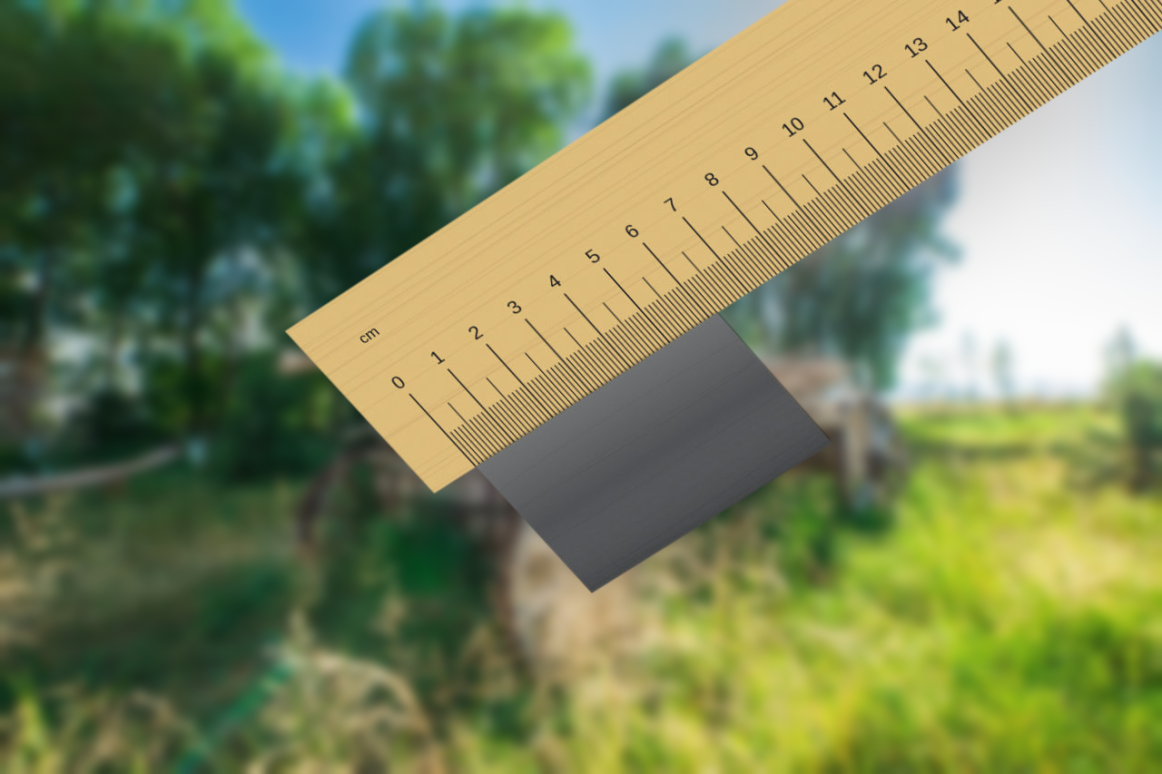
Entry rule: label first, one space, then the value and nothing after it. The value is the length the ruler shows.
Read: 6.2 cm
